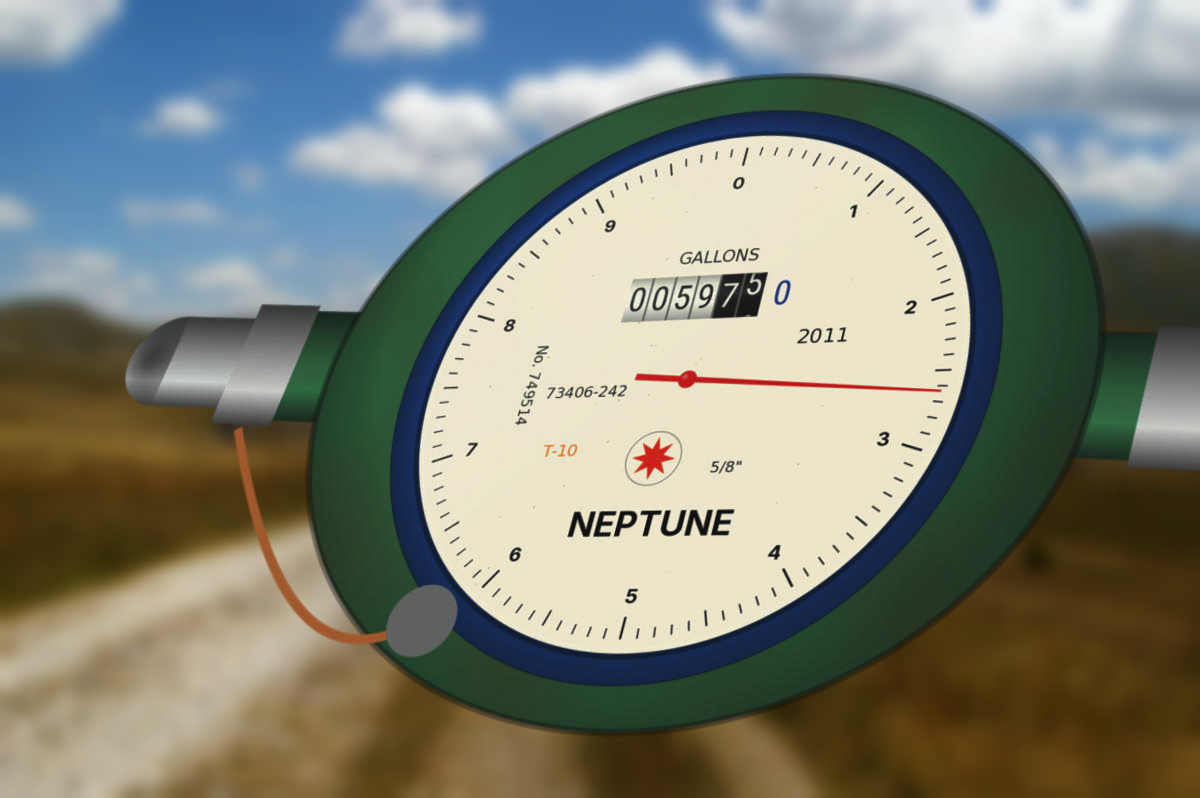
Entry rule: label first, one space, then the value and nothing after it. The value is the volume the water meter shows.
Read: 59752.6 gal
